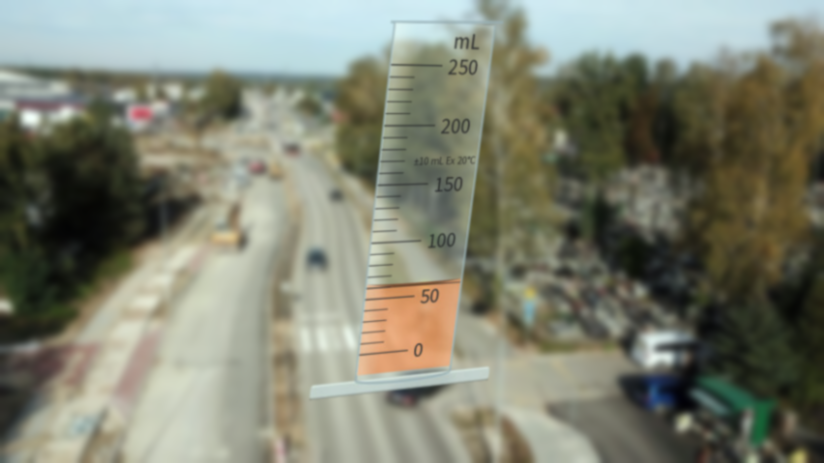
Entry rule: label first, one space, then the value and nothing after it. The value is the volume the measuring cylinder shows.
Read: 60 mL
